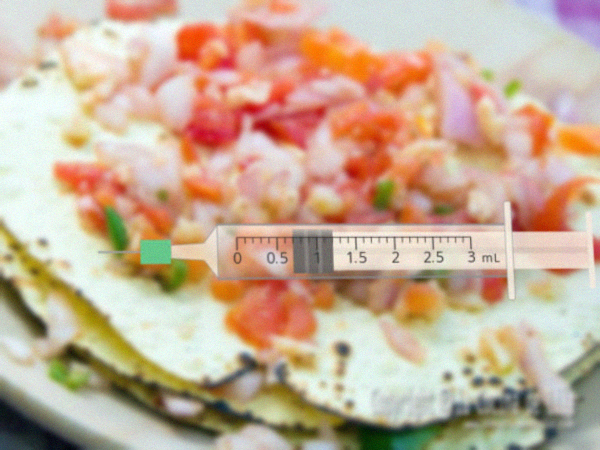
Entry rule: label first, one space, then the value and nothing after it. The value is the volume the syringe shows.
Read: 0.7 mL
